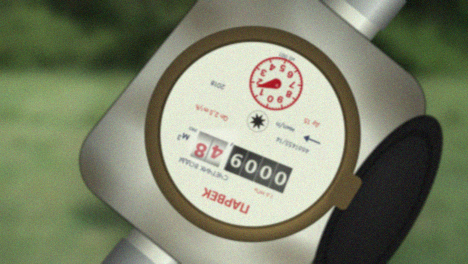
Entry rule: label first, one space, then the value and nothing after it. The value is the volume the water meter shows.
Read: 9.481 m³
